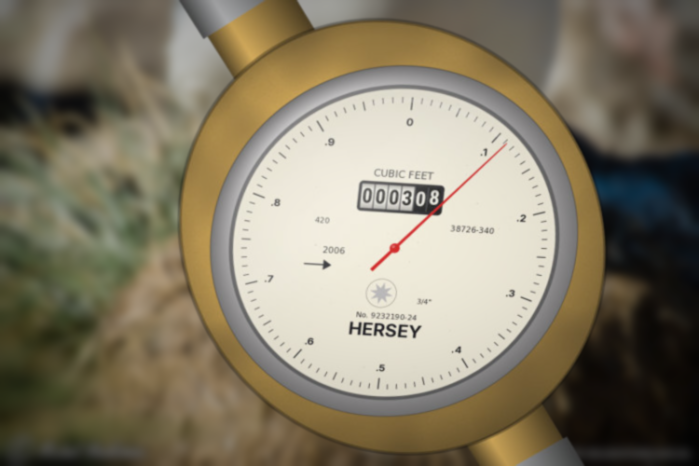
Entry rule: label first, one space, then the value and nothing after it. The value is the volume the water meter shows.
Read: 308.11 ft³
